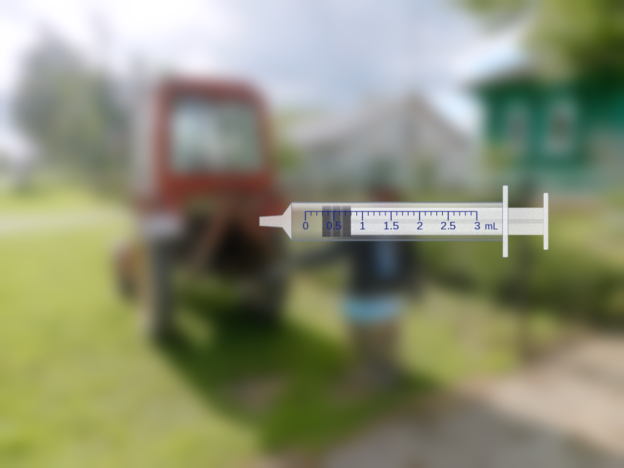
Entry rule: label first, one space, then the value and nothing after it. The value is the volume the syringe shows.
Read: 0.3 mL
